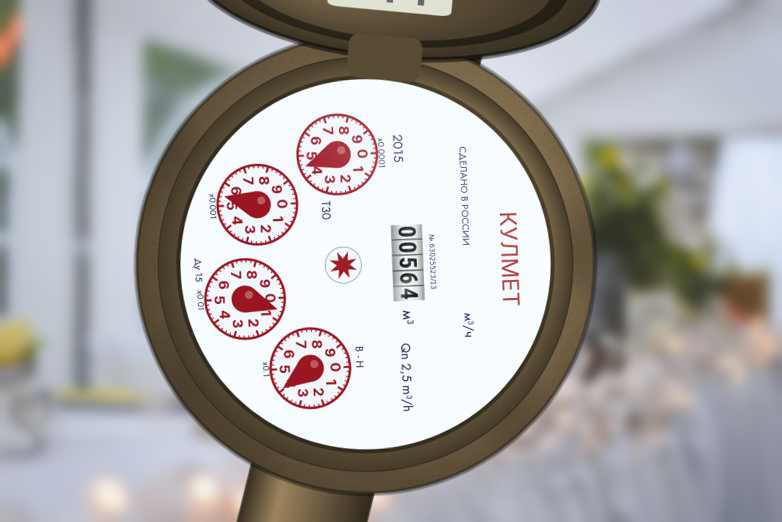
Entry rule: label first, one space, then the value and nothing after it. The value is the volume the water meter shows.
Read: 564.4054 m³
